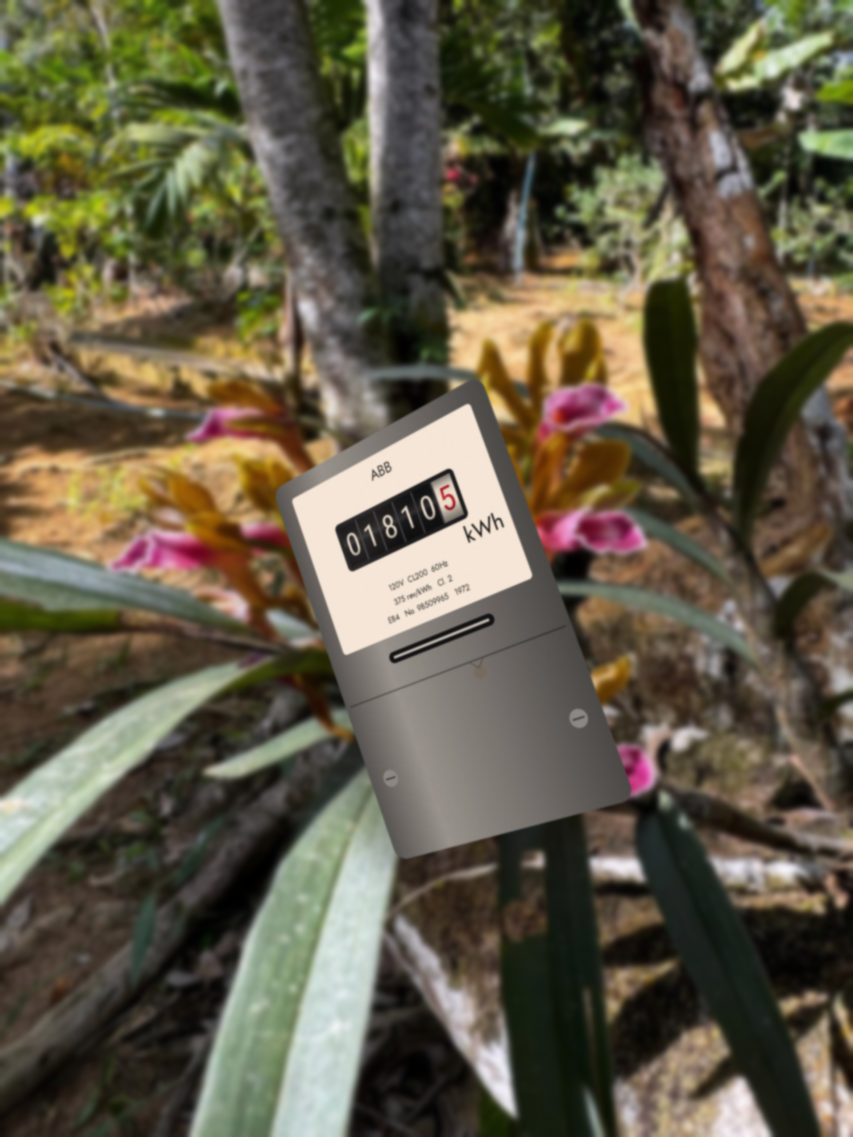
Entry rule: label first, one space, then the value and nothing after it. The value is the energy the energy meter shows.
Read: 1810.5 kWh
